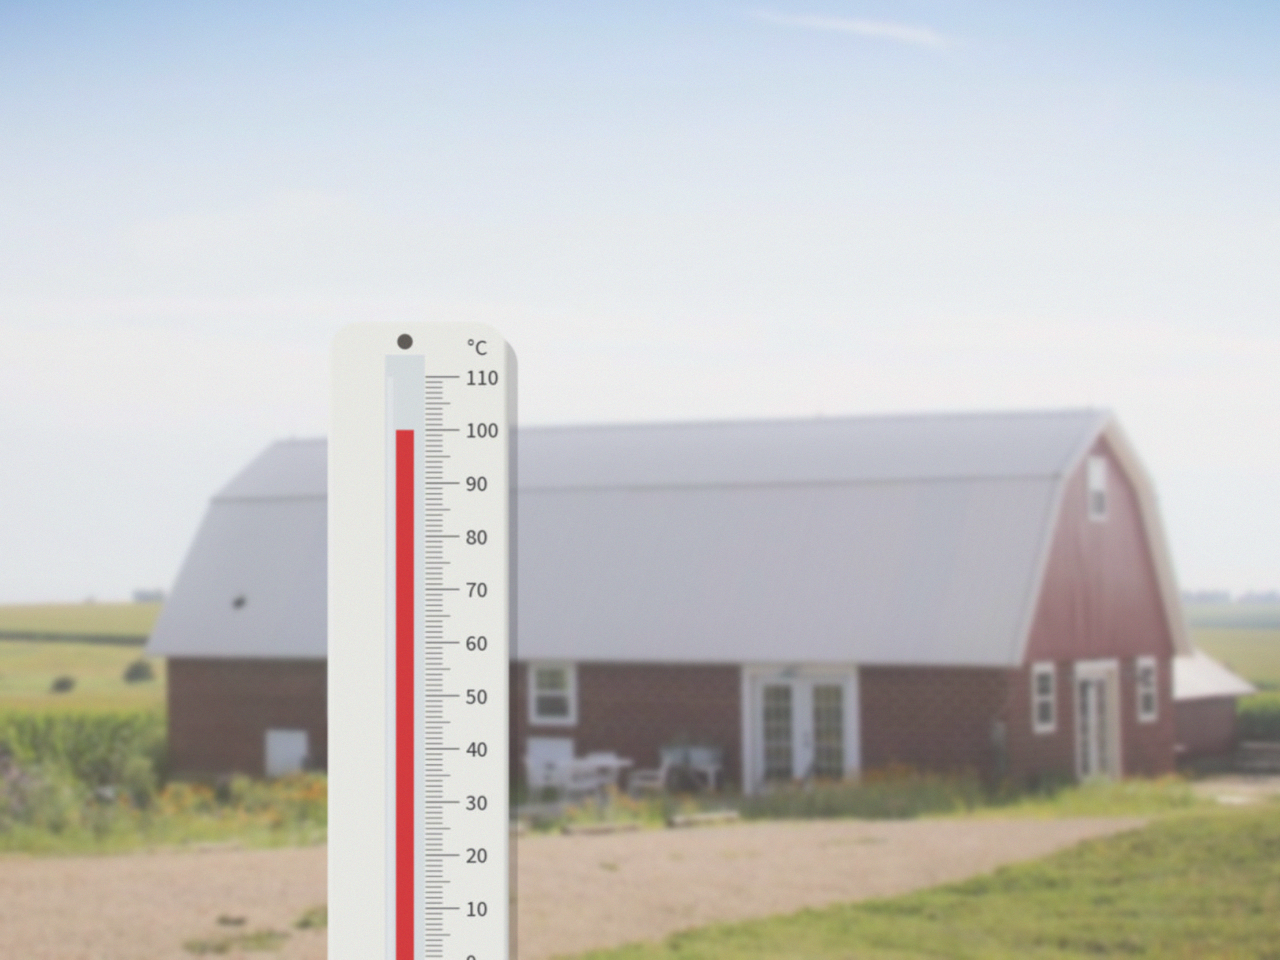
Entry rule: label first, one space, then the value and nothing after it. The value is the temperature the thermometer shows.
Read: 100 °C
